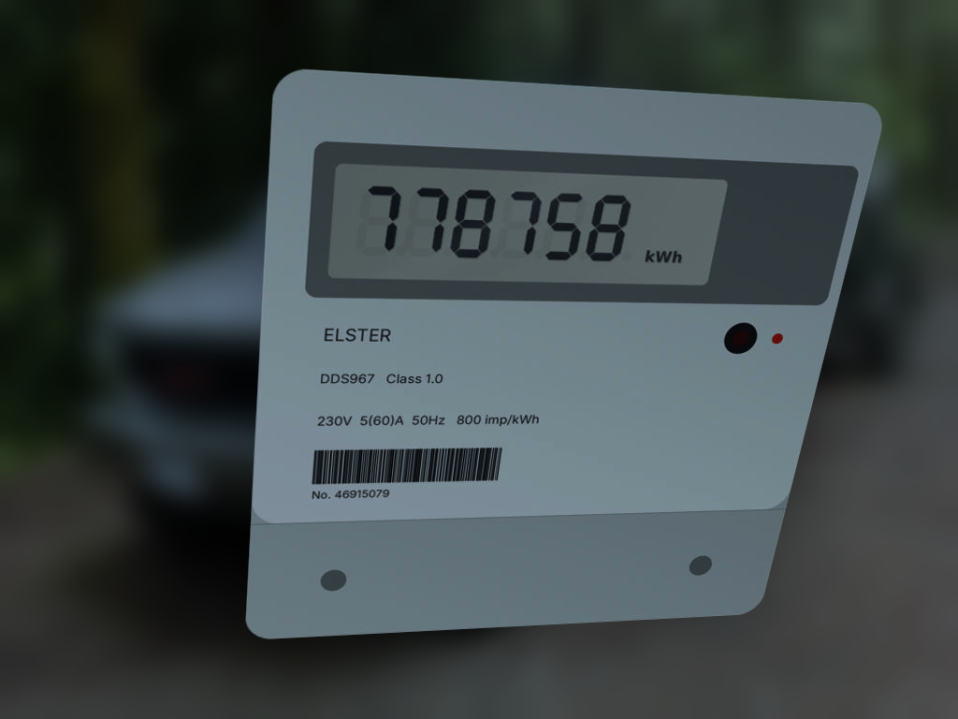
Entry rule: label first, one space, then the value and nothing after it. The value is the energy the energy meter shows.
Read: 778758 kWh
